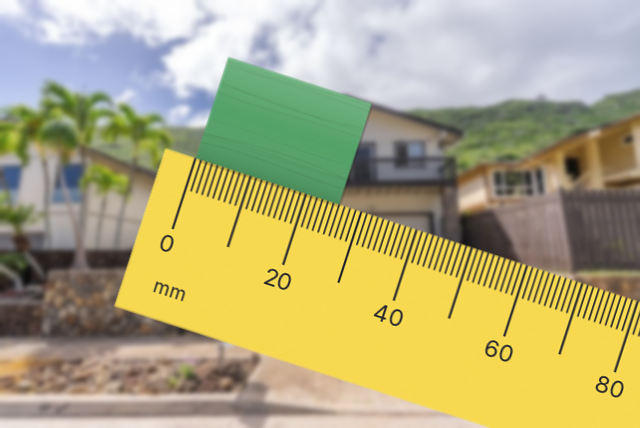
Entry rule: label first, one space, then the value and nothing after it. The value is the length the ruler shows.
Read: 26 mm
